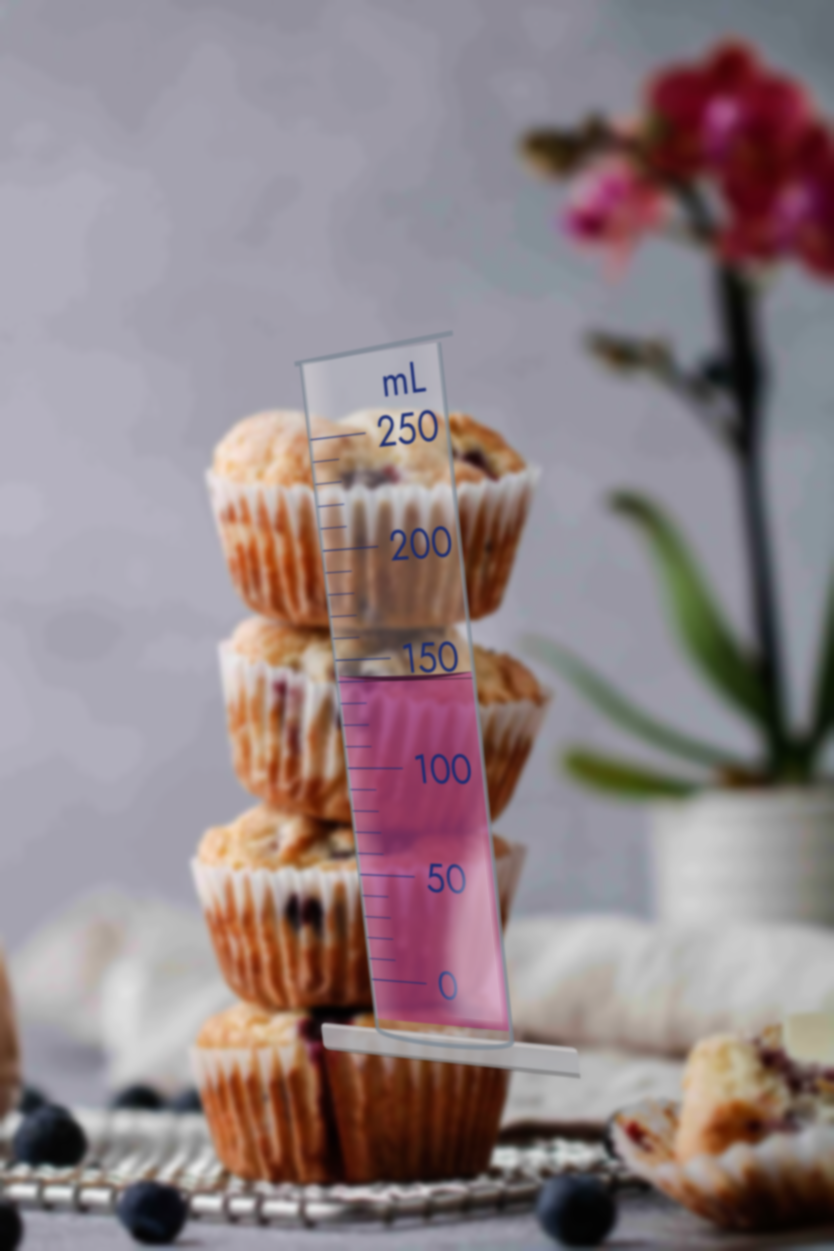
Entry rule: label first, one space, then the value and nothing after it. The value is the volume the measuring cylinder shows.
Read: 140 mL
